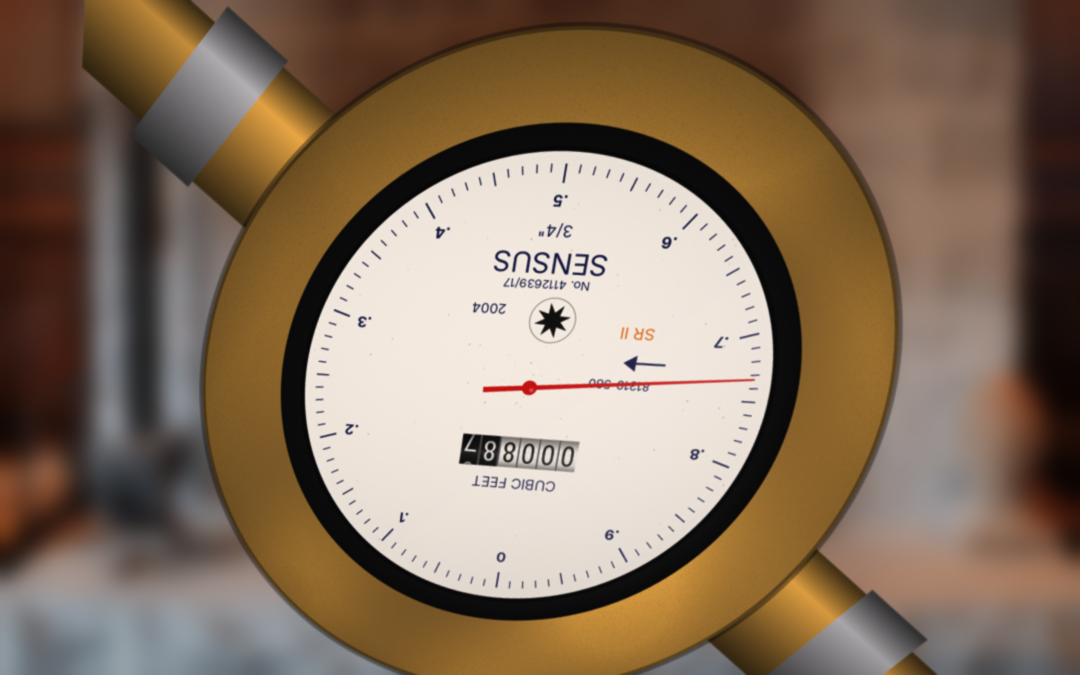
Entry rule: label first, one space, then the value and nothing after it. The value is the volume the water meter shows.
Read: 886.73 ft³
